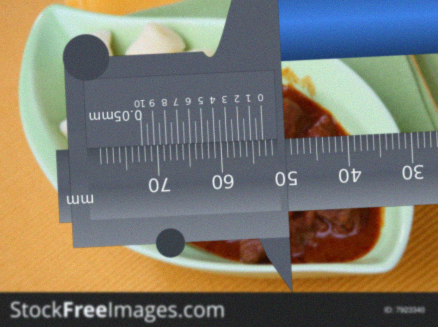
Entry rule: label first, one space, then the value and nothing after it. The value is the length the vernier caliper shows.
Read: 53.4 mm
